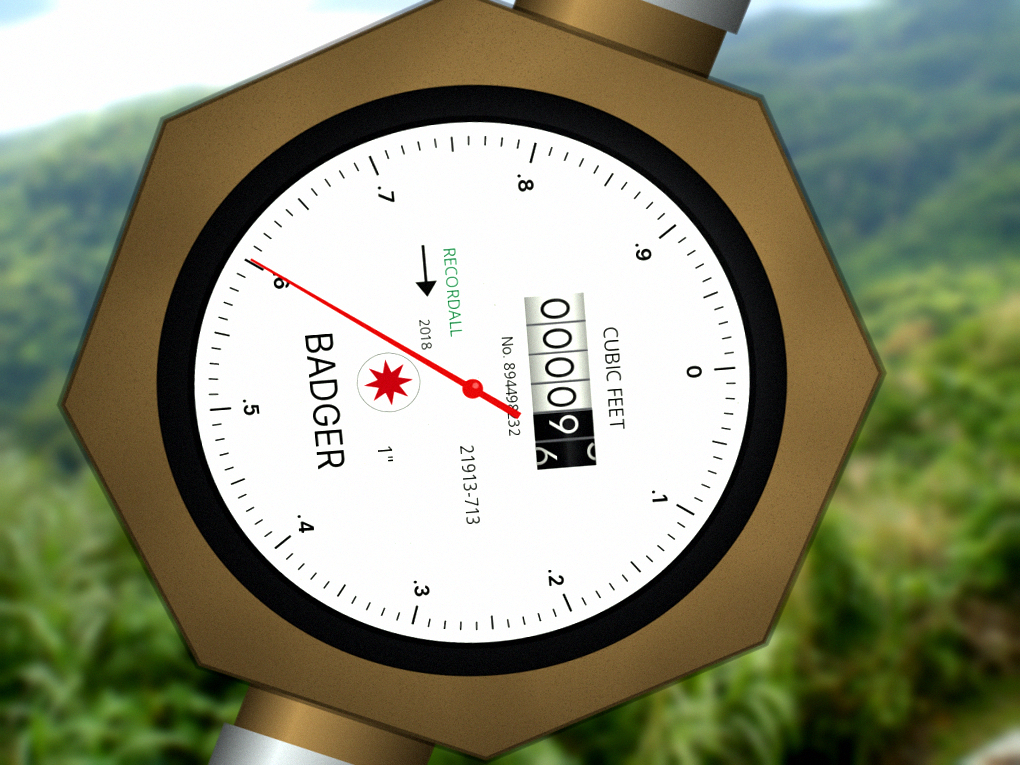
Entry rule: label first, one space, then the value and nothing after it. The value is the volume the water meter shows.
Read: 95.60 ft³
